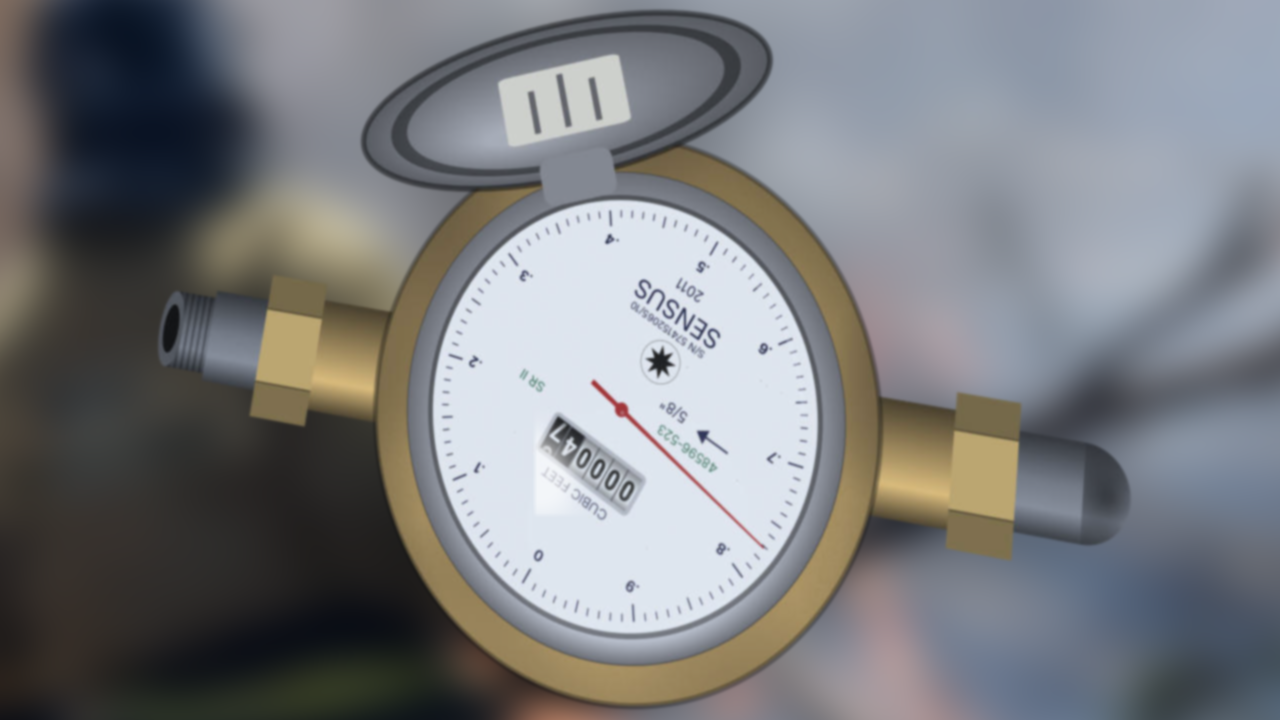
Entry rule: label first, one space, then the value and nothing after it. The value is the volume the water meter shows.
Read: 46.77 ft³
